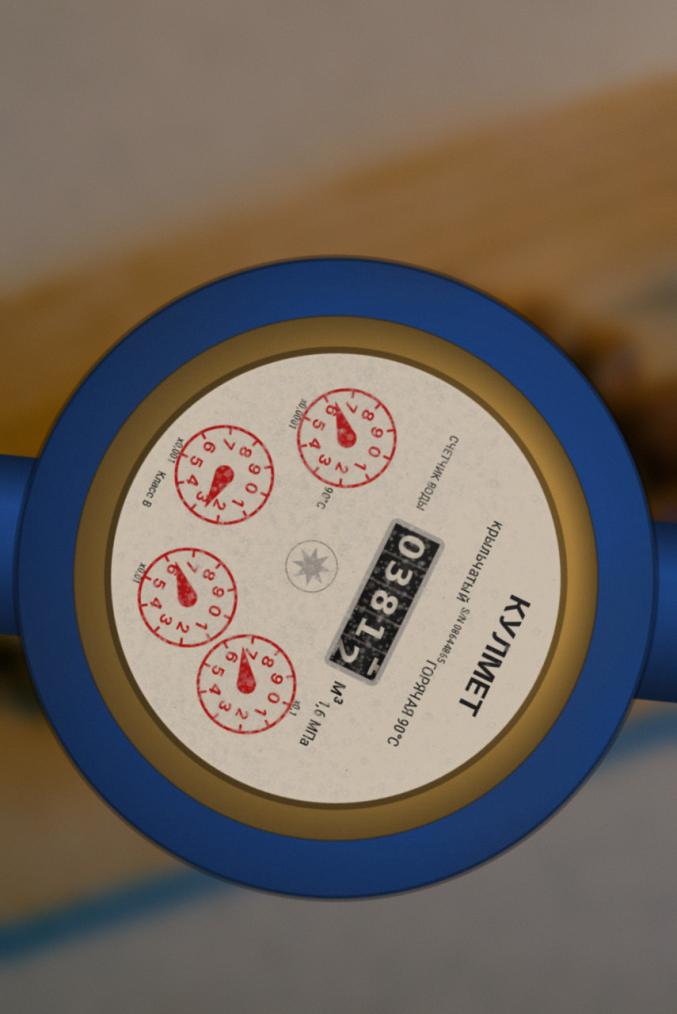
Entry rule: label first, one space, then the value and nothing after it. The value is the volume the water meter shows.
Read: 3811.6626 m³
